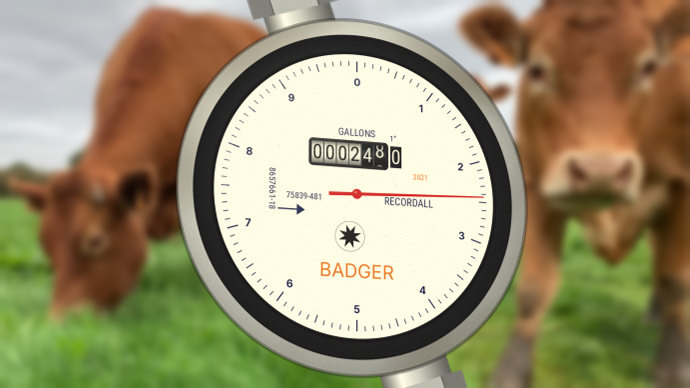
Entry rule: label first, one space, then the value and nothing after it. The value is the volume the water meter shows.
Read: 2482.4 gal
